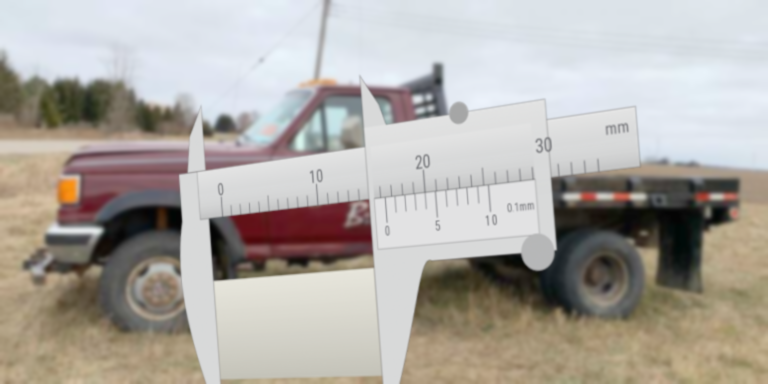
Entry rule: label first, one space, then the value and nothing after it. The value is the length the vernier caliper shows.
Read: 16.4 mm
